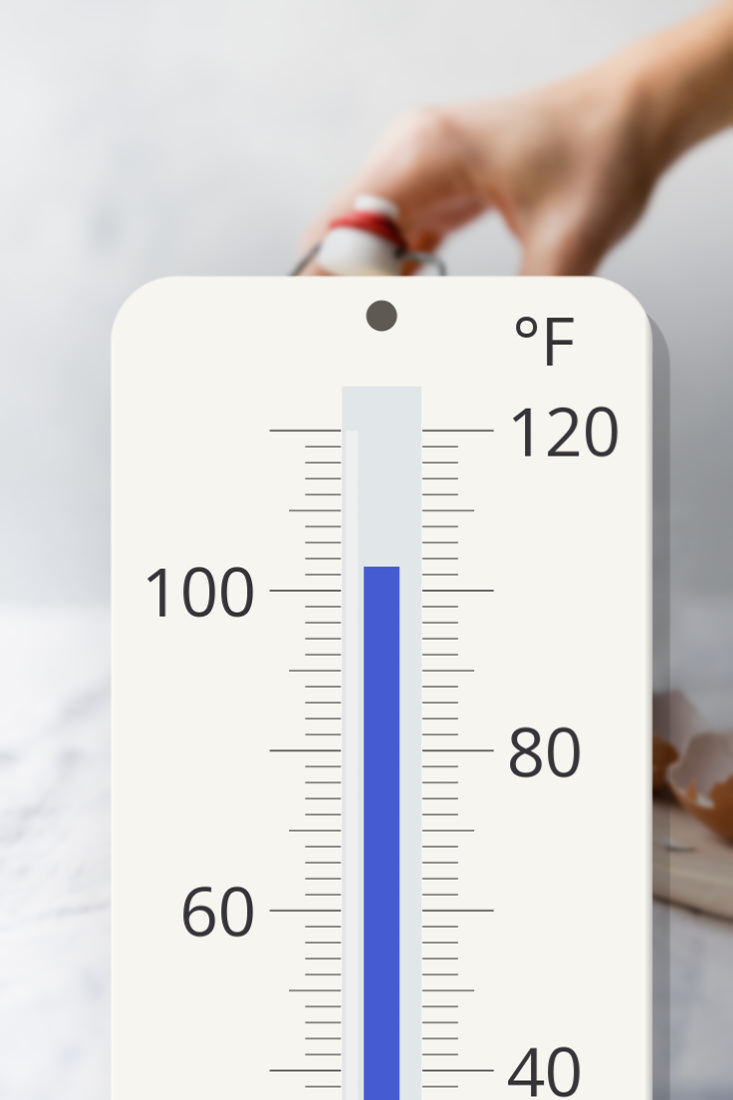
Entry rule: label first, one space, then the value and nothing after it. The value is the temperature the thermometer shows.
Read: 103 °F
